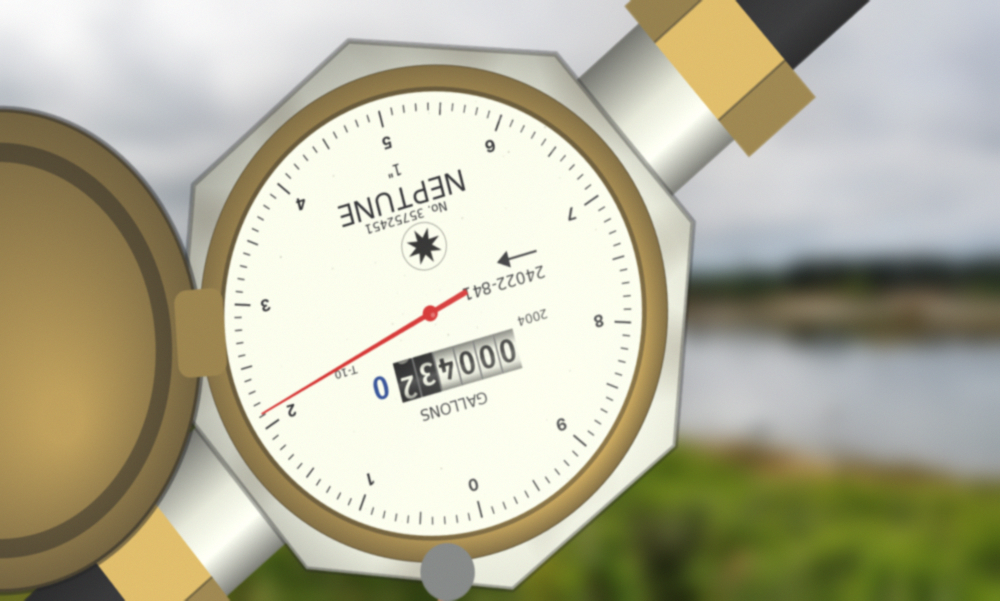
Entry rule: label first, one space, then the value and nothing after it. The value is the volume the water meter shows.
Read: 4322.1 gal
